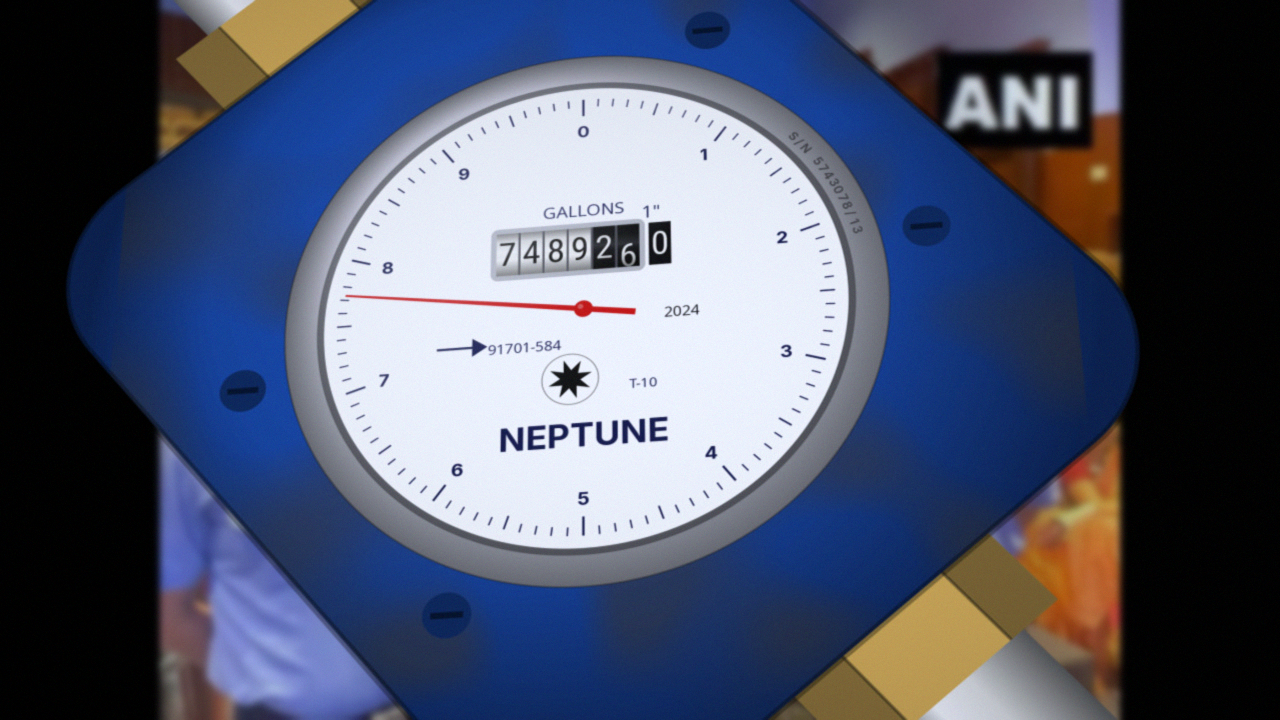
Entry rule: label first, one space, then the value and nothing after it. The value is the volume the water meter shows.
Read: 7489257.7 gal
